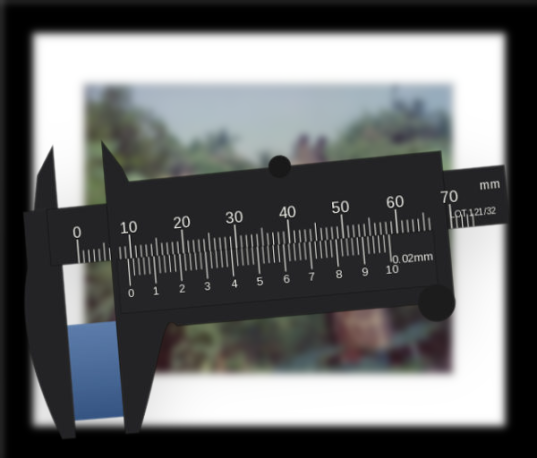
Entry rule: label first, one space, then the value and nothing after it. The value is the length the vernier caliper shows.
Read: 9.4 mm
